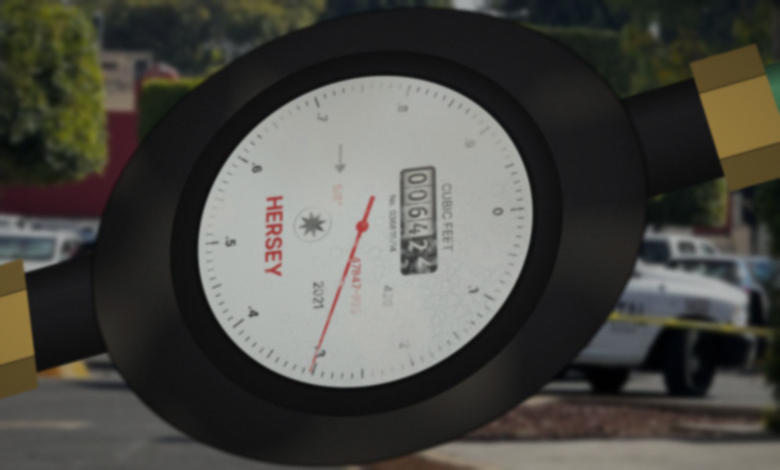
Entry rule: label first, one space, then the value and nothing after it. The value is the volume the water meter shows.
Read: 6422.30 ft³
